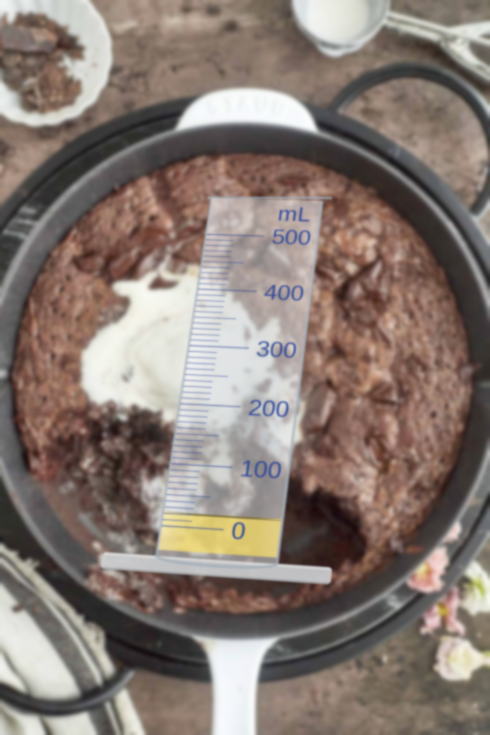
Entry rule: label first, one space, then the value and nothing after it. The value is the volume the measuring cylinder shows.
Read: 20 mL
